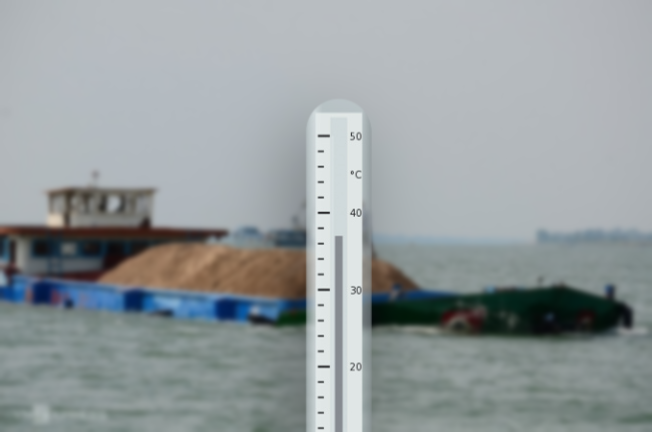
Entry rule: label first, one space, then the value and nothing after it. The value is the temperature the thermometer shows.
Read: 37 °C
